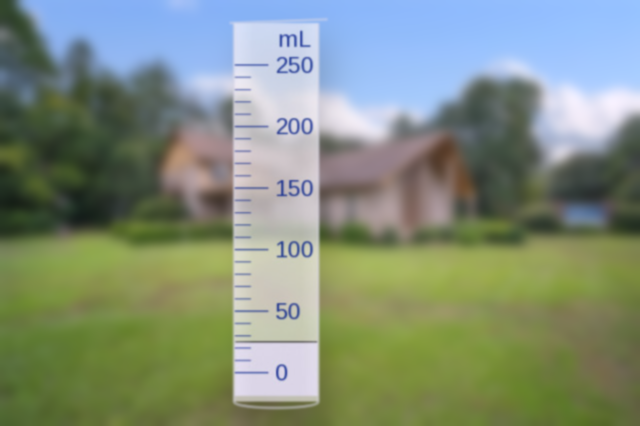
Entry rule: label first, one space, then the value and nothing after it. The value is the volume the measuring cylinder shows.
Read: 25 mL
